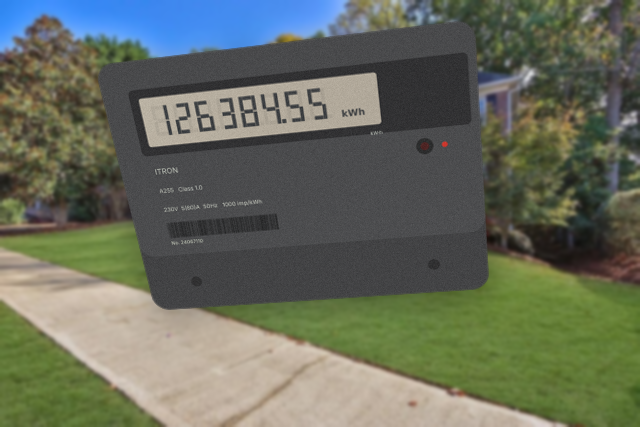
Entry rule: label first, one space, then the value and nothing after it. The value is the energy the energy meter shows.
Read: 126384.55 kWh
